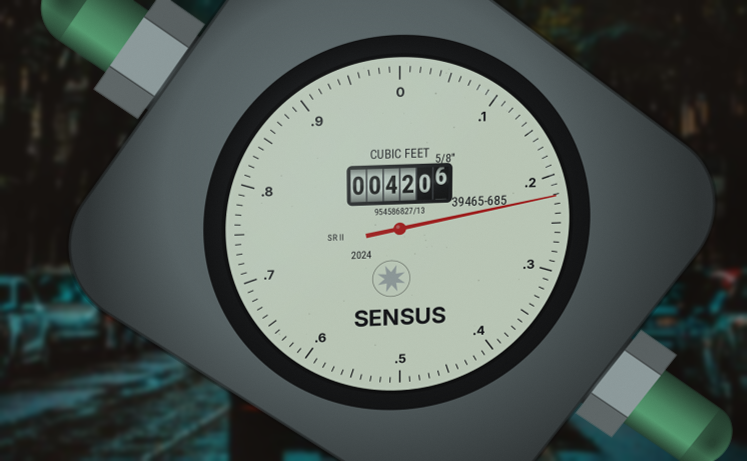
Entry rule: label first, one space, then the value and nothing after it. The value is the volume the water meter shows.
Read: 4206.22 ft³
